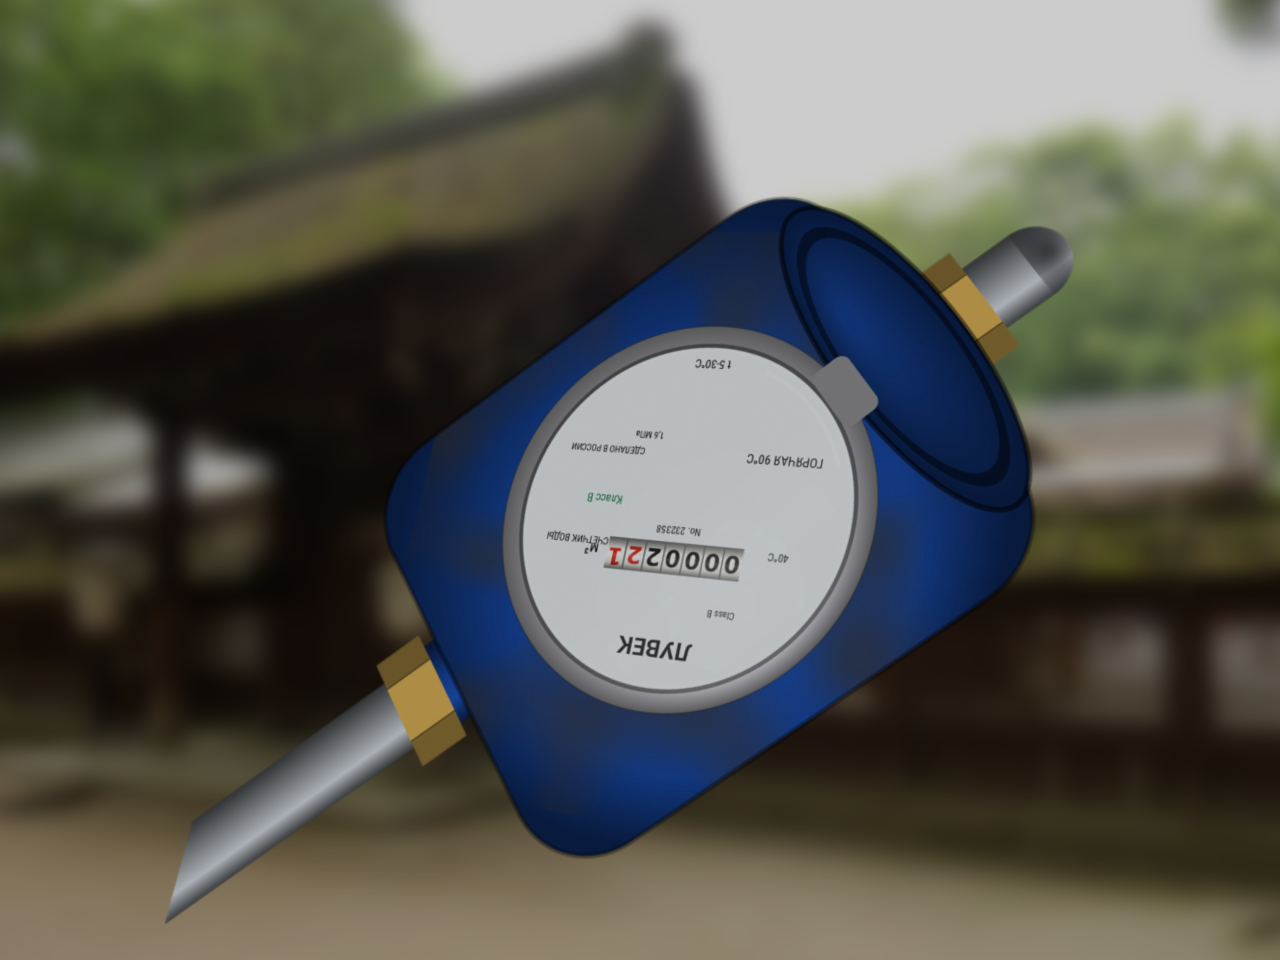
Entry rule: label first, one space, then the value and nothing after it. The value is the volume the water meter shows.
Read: 2.21 m³
